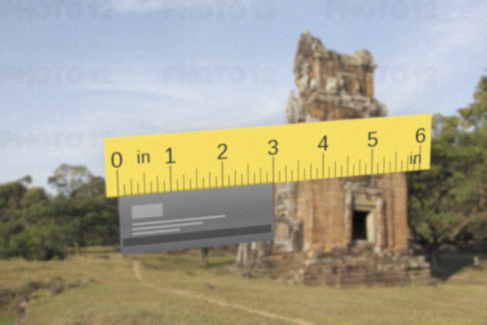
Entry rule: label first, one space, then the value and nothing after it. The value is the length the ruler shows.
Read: 3 in
